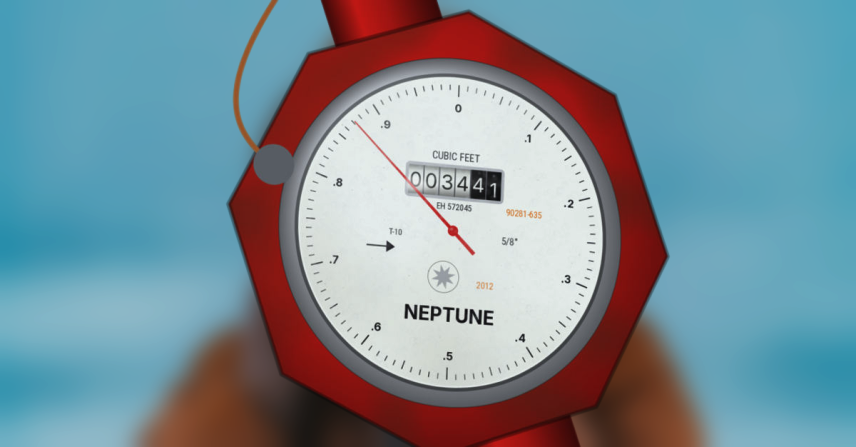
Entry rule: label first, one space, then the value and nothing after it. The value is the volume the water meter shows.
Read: 3440.87 ft³
